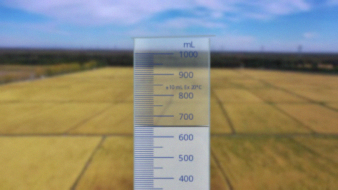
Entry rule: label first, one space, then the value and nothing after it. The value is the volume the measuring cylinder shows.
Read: 650 mL
